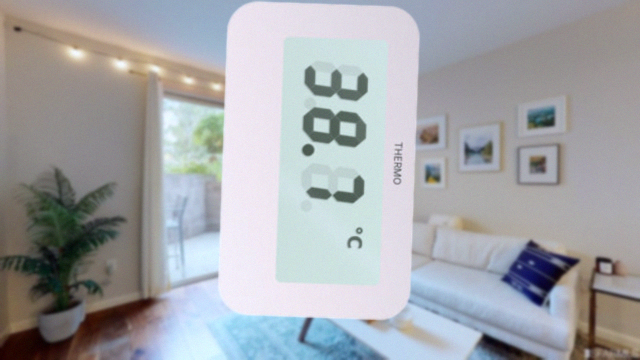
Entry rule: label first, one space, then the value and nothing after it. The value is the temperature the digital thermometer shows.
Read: 38.7 °C
